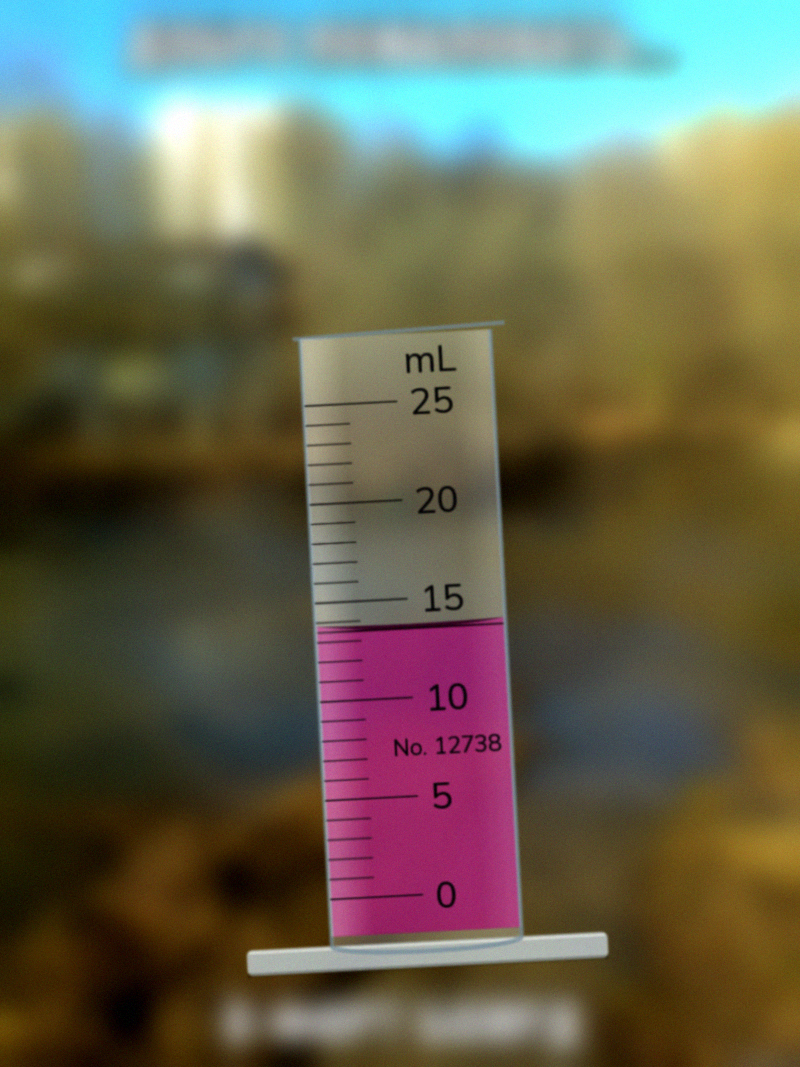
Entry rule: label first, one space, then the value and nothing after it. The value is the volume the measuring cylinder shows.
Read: 13.5 mL
